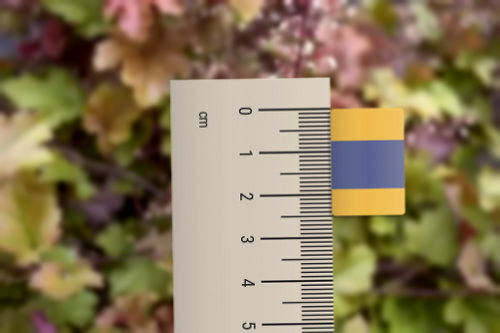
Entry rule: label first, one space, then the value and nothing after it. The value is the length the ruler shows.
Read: 2.5 cm
